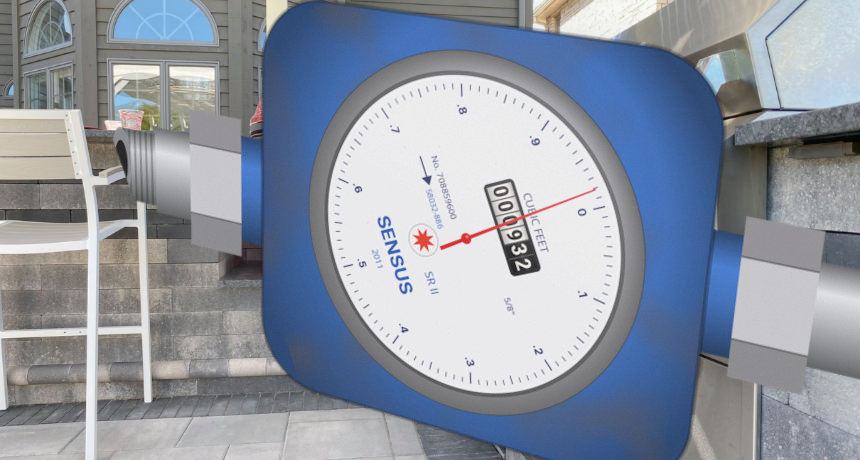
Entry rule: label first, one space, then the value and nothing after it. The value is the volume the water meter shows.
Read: 931.98 ft³
